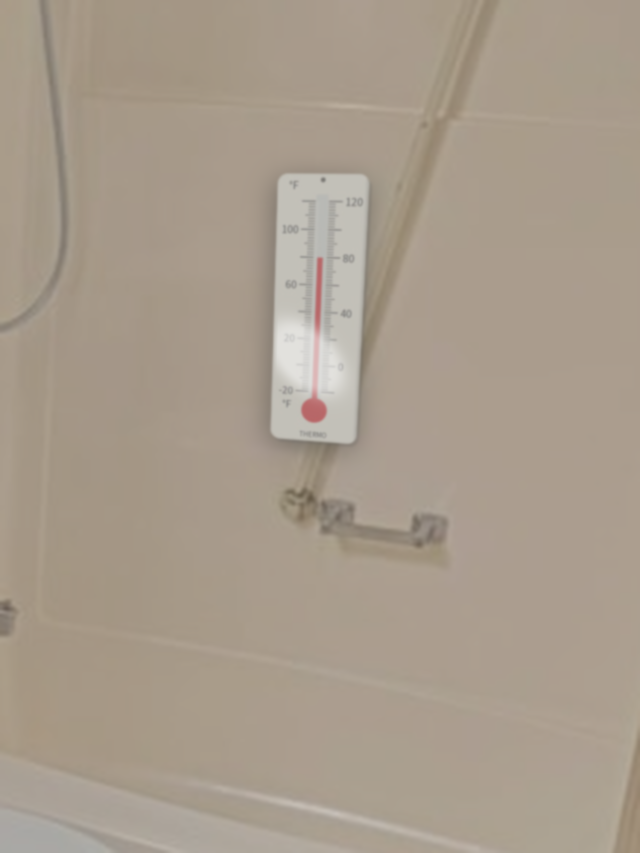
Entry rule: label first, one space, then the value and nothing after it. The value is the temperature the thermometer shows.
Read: 80 °F
